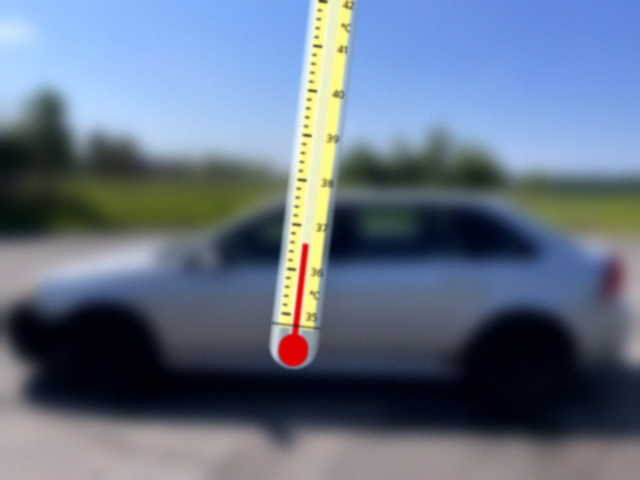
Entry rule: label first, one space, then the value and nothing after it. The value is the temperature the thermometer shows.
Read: 36.6 °C
